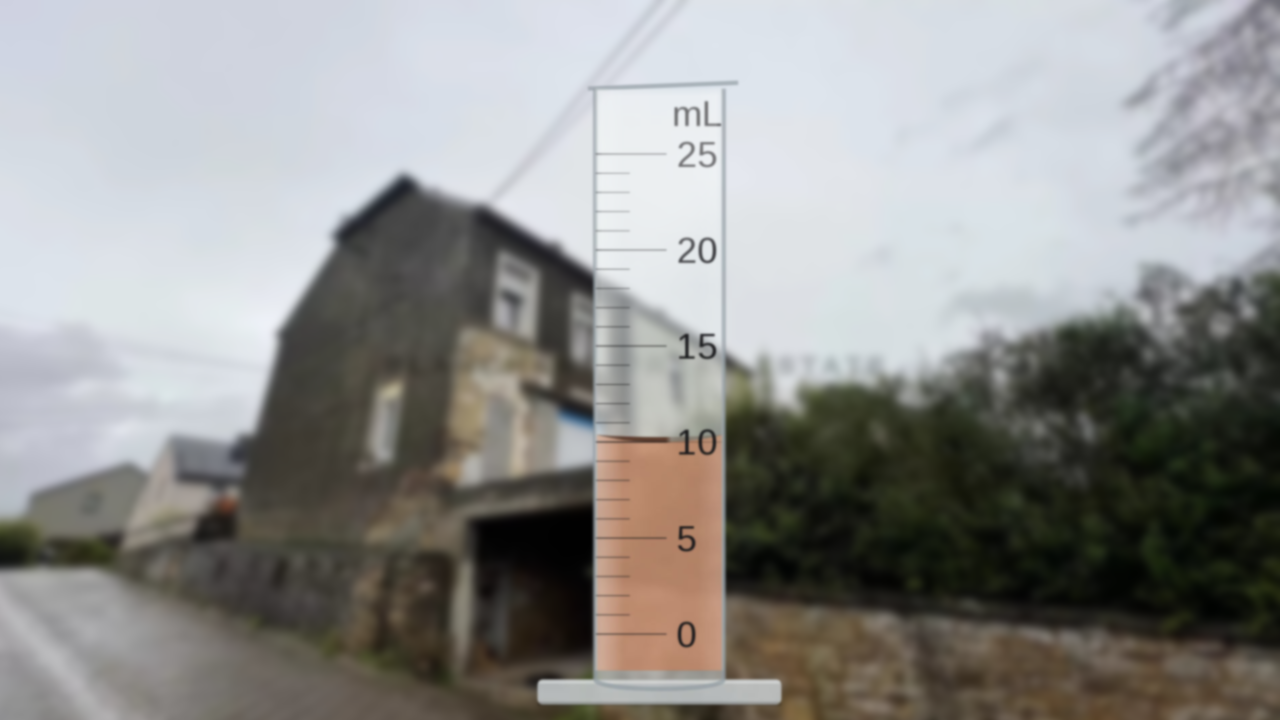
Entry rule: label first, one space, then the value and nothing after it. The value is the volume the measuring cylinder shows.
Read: 10 mL
